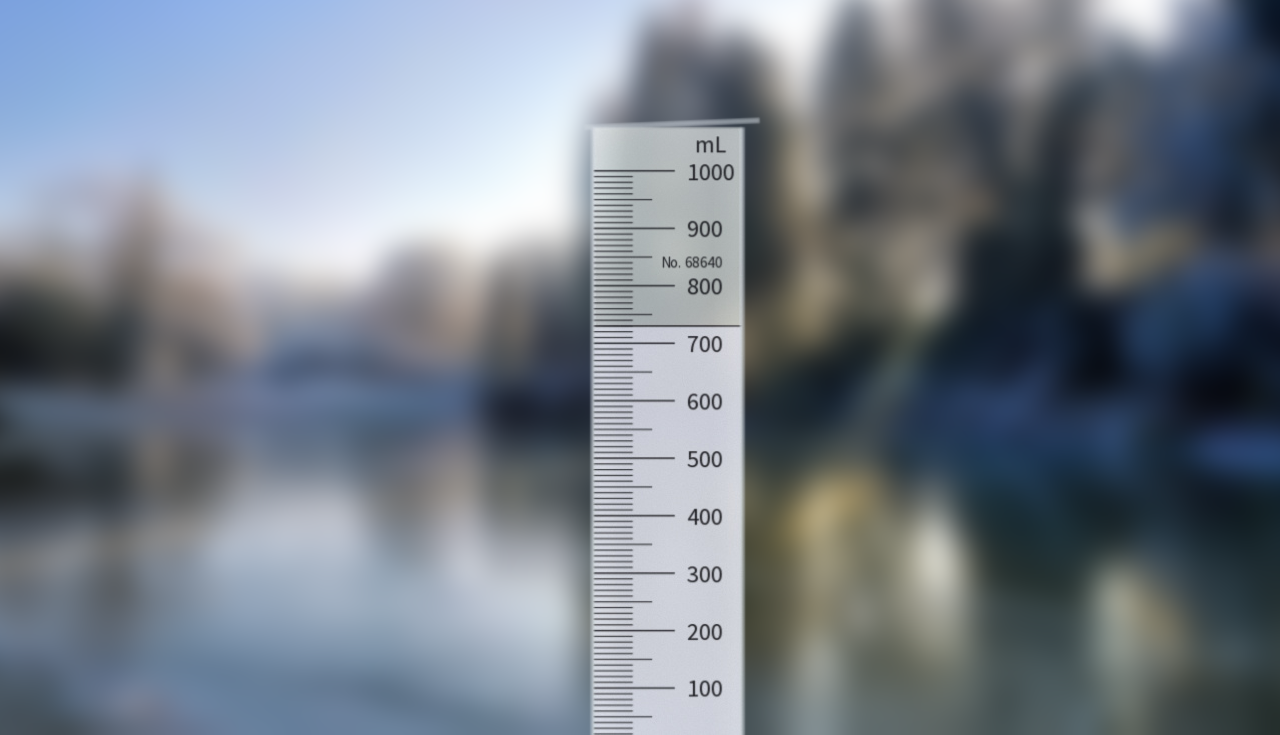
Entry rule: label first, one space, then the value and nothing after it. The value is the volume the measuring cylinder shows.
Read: 730 mL
